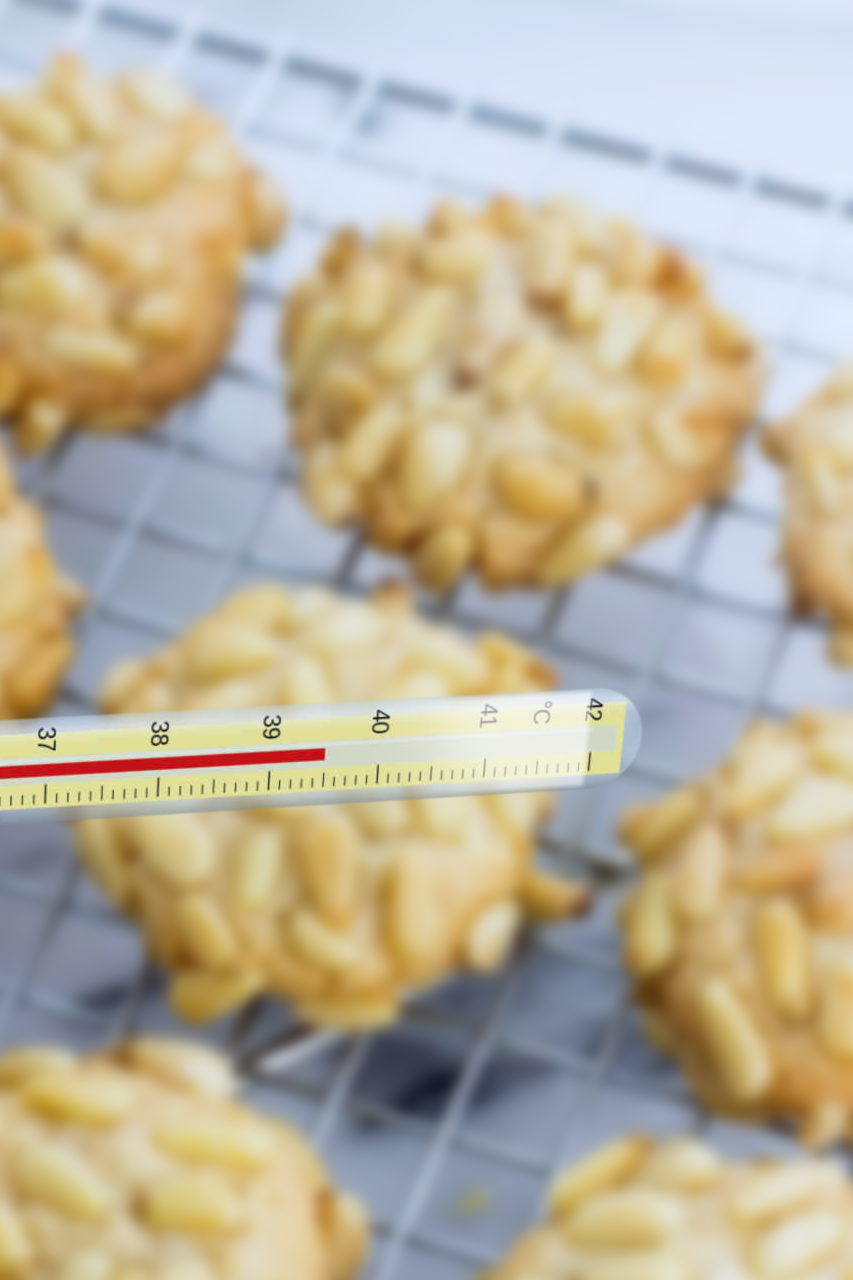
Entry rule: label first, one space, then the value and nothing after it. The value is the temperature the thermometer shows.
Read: 39.5 °C
